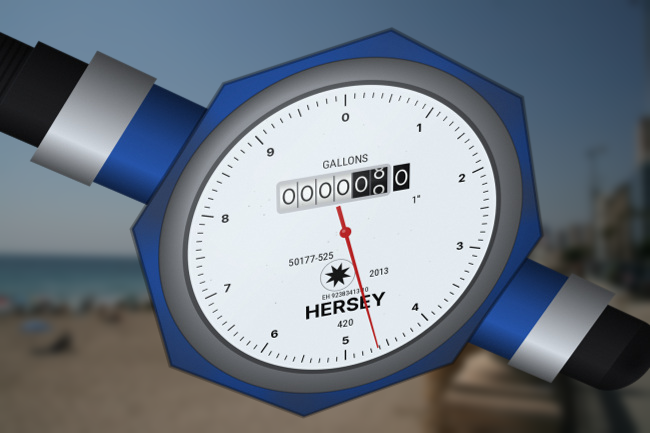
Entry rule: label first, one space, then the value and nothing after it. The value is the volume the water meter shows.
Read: 84.6 gal
